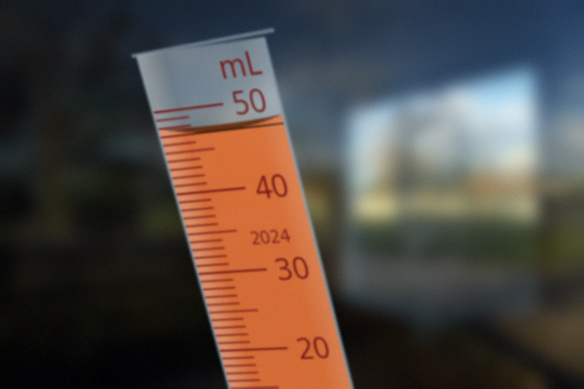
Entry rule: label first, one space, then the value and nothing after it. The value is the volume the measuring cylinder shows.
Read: 47 mL
